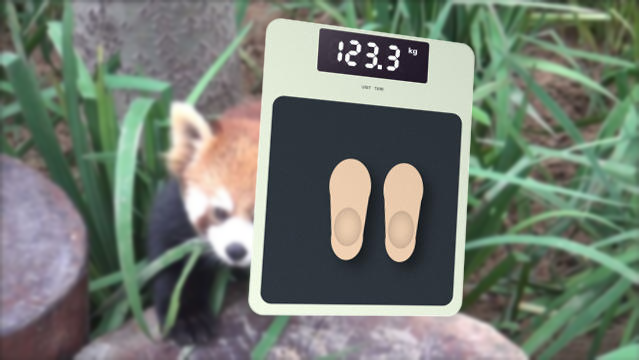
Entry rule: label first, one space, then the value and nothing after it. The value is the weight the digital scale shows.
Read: 123.3 kg
